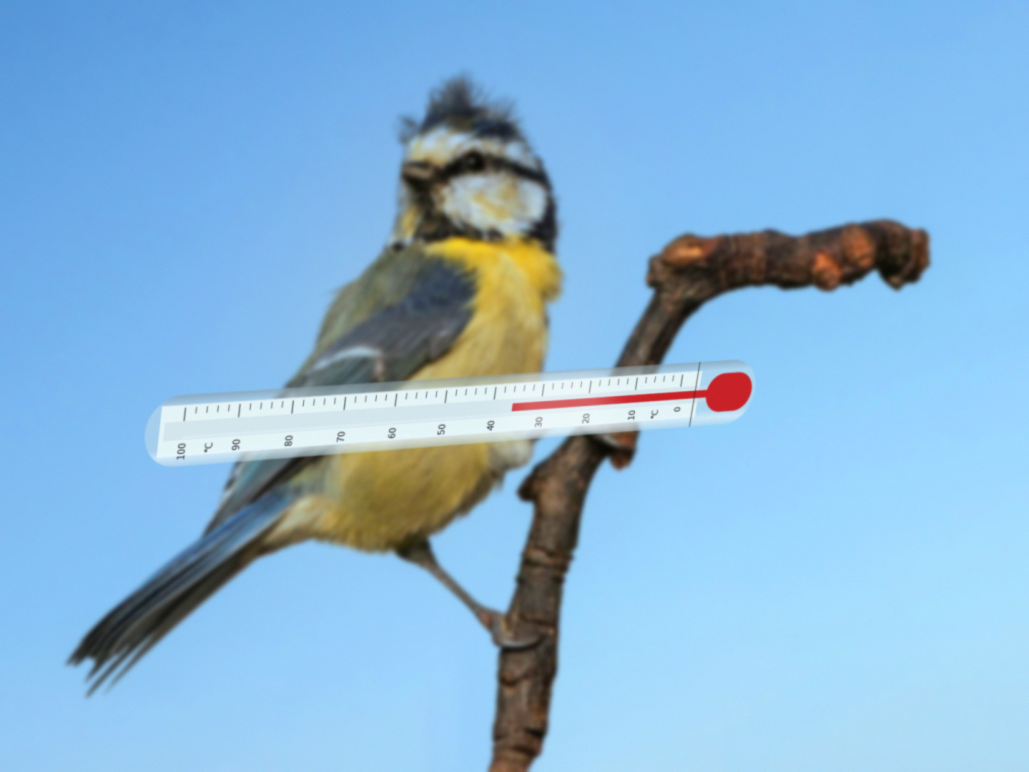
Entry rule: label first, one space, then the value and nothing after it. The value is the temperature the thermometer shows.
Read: 36 °C
